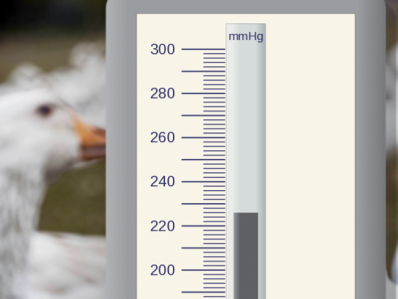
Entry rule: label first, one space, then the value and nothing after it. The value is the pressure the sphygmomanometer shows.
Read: 226 mmHg
